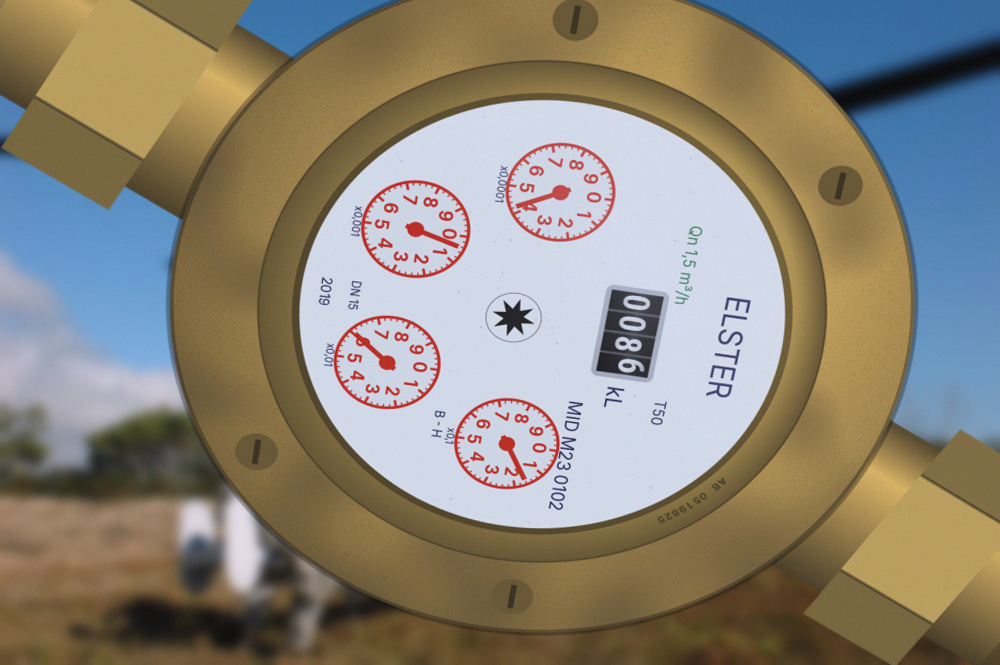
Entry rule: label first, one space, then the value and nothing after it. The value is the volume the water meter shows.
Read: 86.1604 kL
